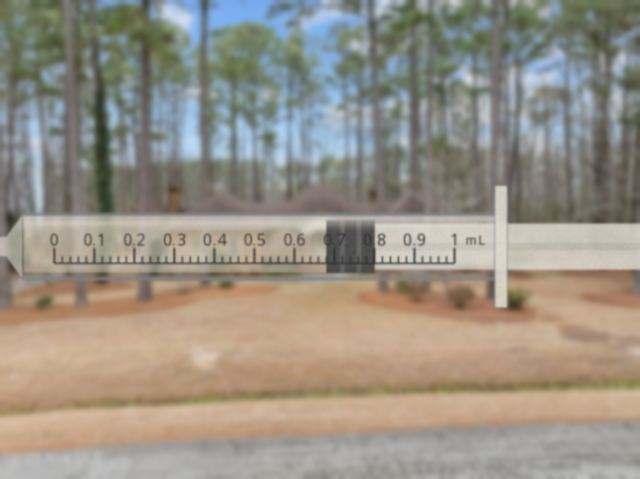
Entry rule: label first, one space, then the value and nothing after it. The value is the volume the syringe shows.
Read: 0.68 mL
